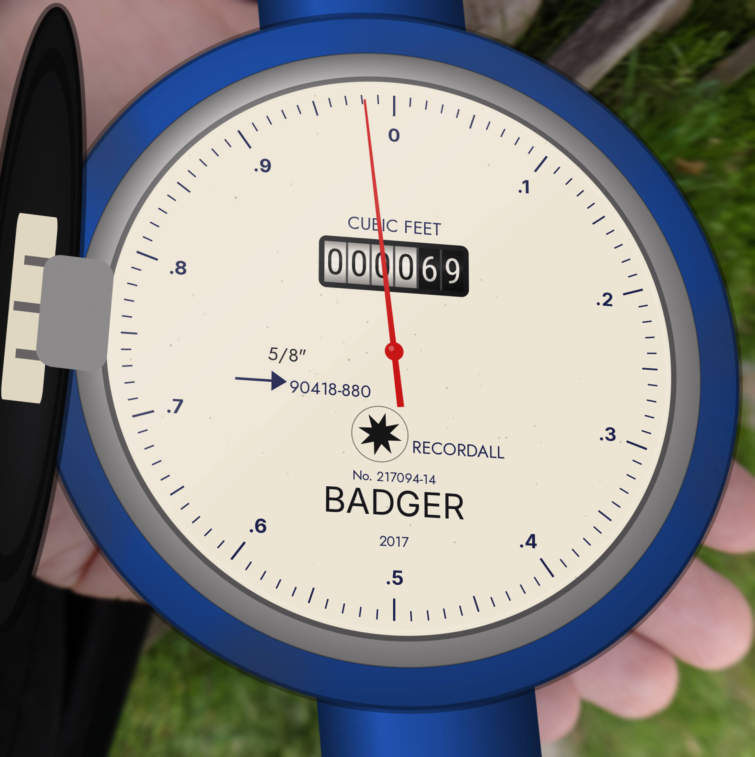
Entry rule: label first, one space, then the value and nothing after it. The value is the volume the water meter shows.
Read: 68.98 ft³
